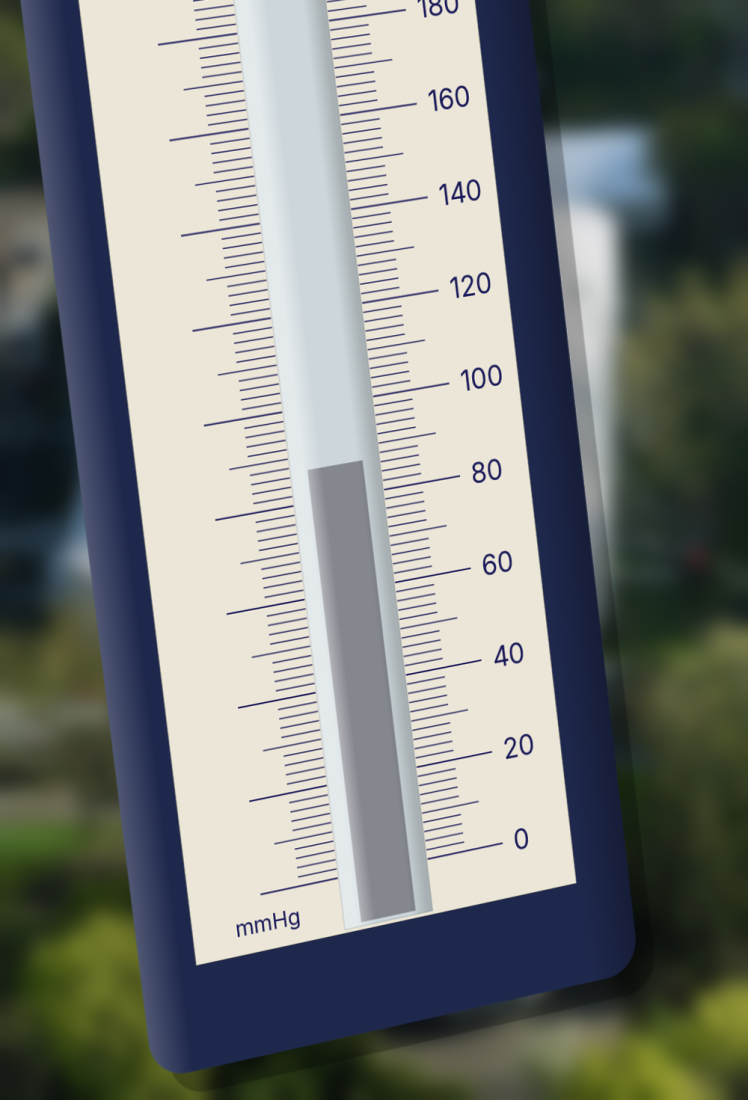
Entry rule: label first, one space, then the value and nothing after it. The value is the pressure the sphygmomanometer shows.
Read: 87 mmHg
